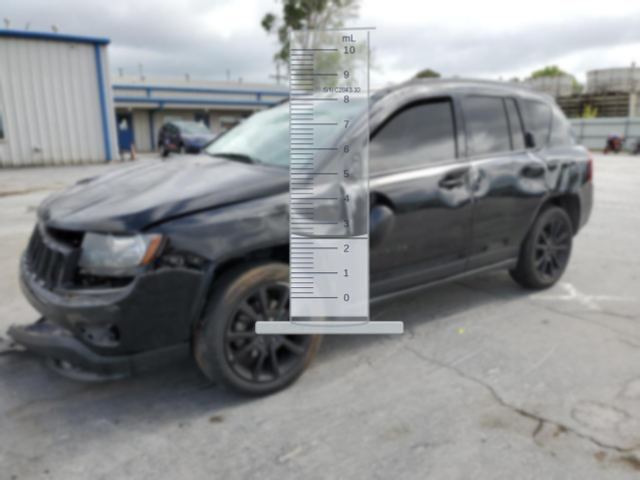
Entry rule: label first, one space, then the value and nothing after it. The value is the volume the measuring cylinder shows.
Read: 2.4 mL
